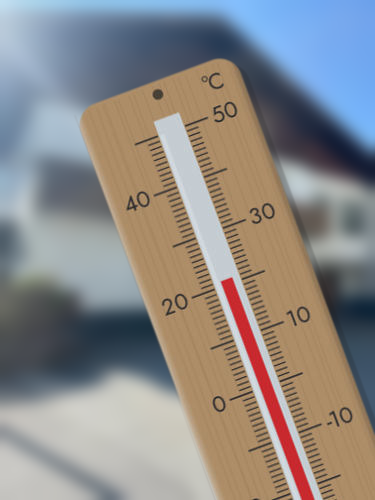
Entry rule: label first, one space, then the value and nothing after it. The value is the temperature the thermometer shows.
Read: 21 °C
